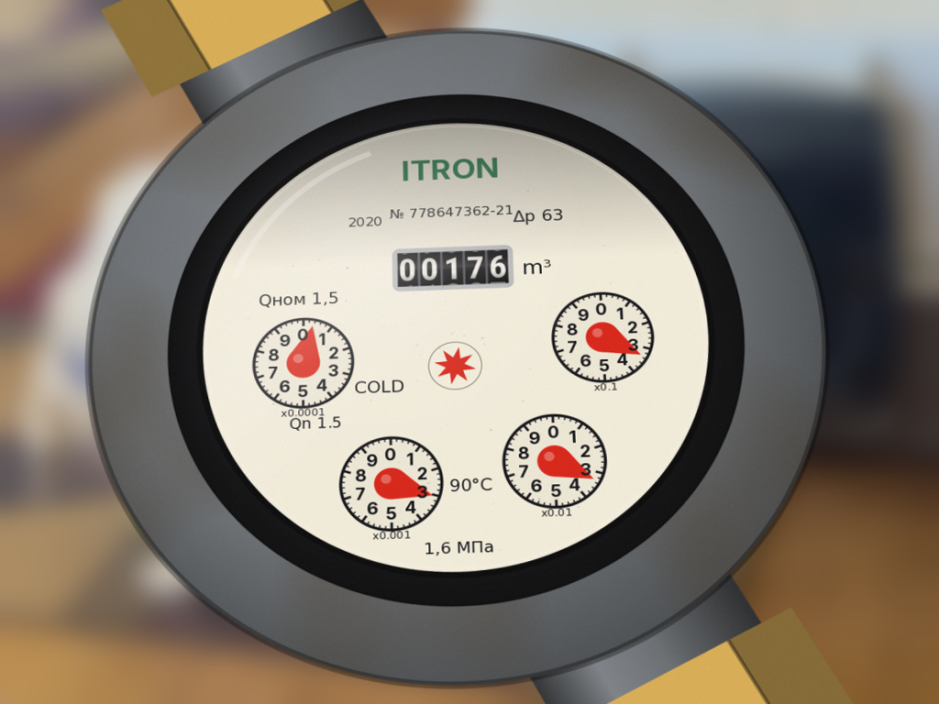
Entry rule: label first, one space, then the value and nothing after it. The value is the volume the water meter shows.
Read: 176.3330 m³
